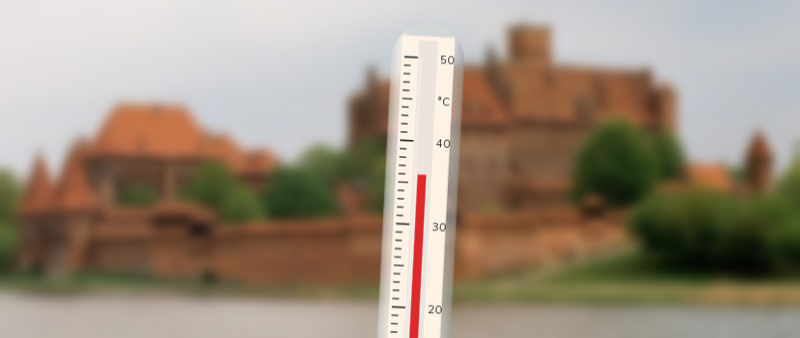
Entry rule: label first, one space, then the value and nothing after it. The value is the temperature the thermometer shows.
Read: 36 °C
